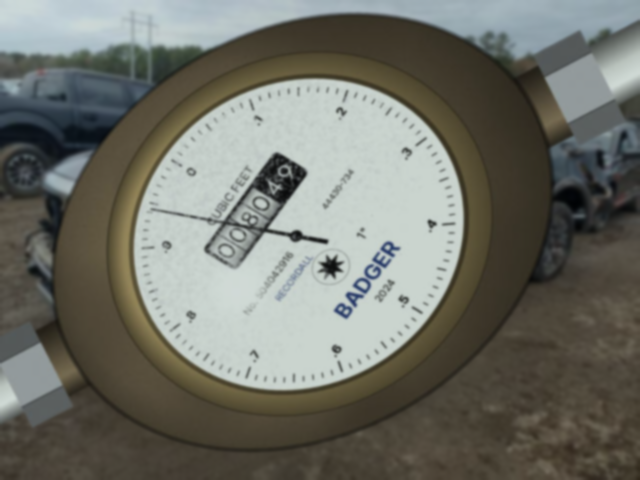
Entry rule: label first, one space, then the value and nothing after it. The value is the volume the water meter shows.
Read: 8048.94 ft³
